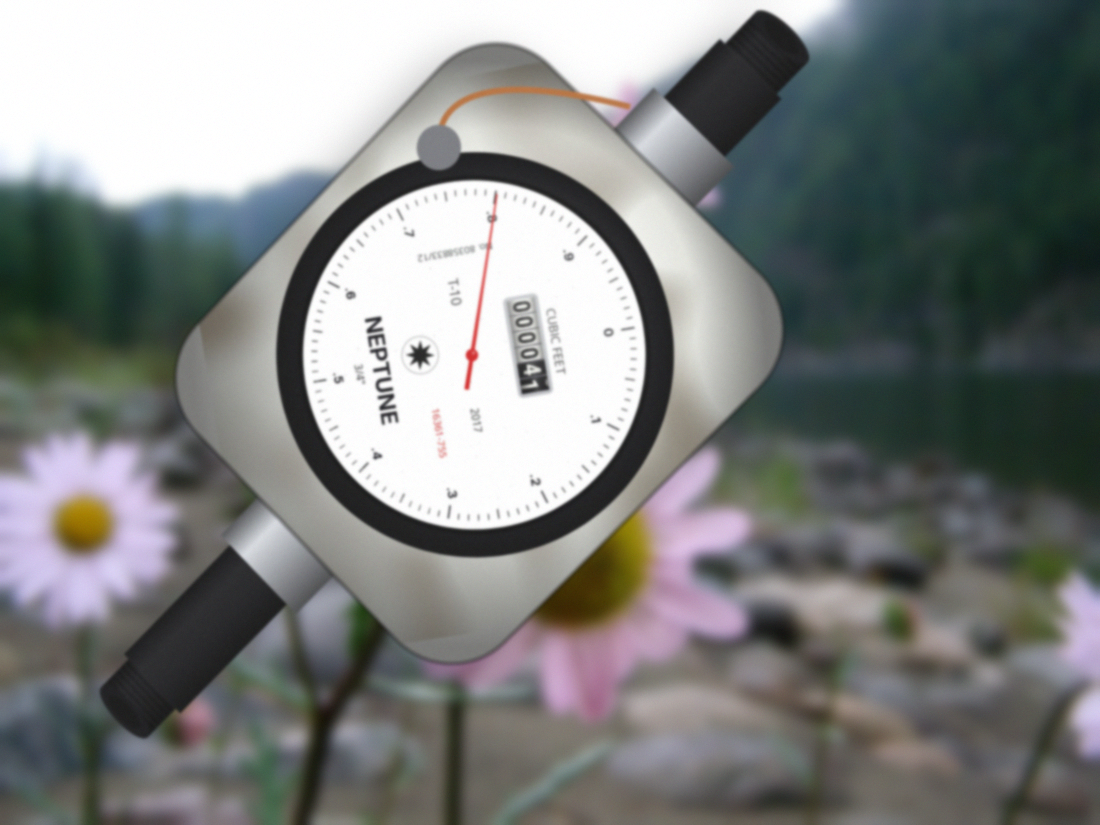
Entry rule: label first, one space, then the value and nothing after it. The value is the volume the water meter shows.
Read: 40.80 ft³
